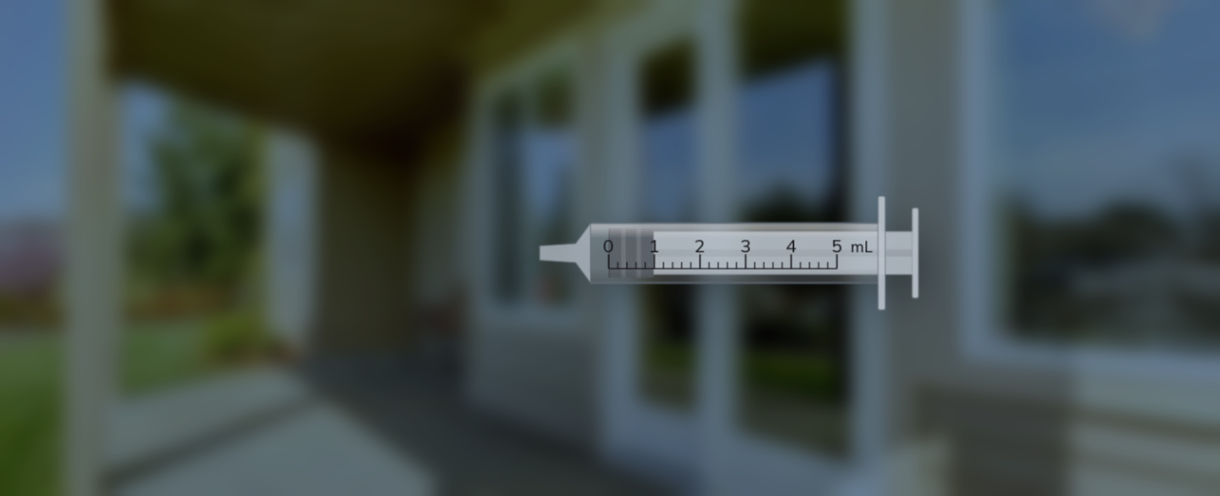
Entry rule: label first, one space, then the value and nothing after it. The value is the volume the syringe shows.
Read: 0 mL
